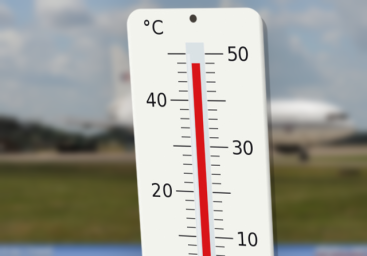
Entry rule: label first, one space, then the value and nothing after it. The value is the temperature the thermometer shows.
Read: 48 °C
